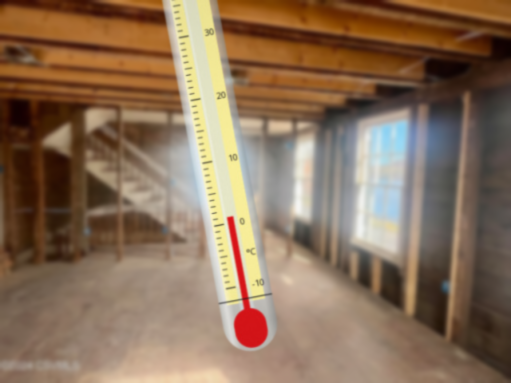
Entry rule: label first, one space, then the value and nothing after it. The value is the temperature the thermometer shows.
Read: 1 °C
